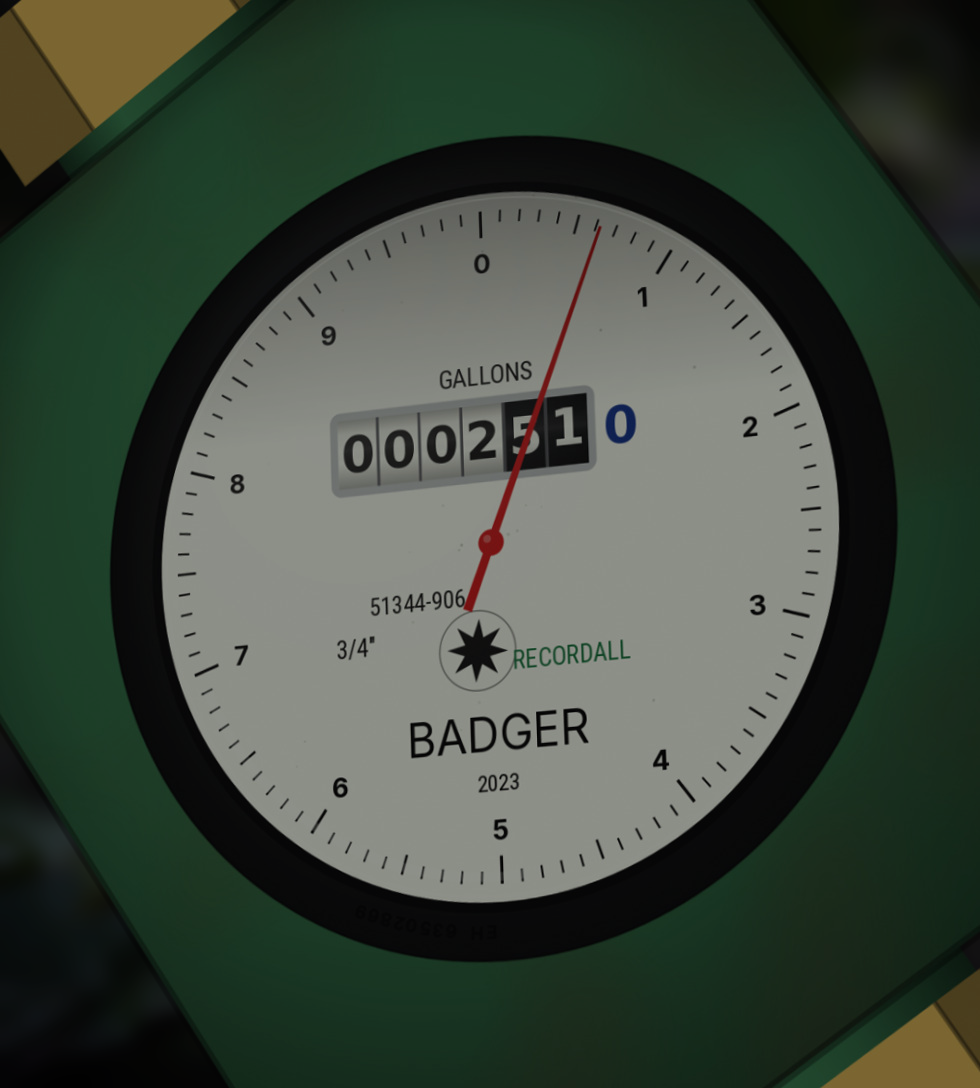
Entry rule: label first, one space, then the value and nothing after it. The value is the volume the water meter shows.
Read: 2510.6 gal
